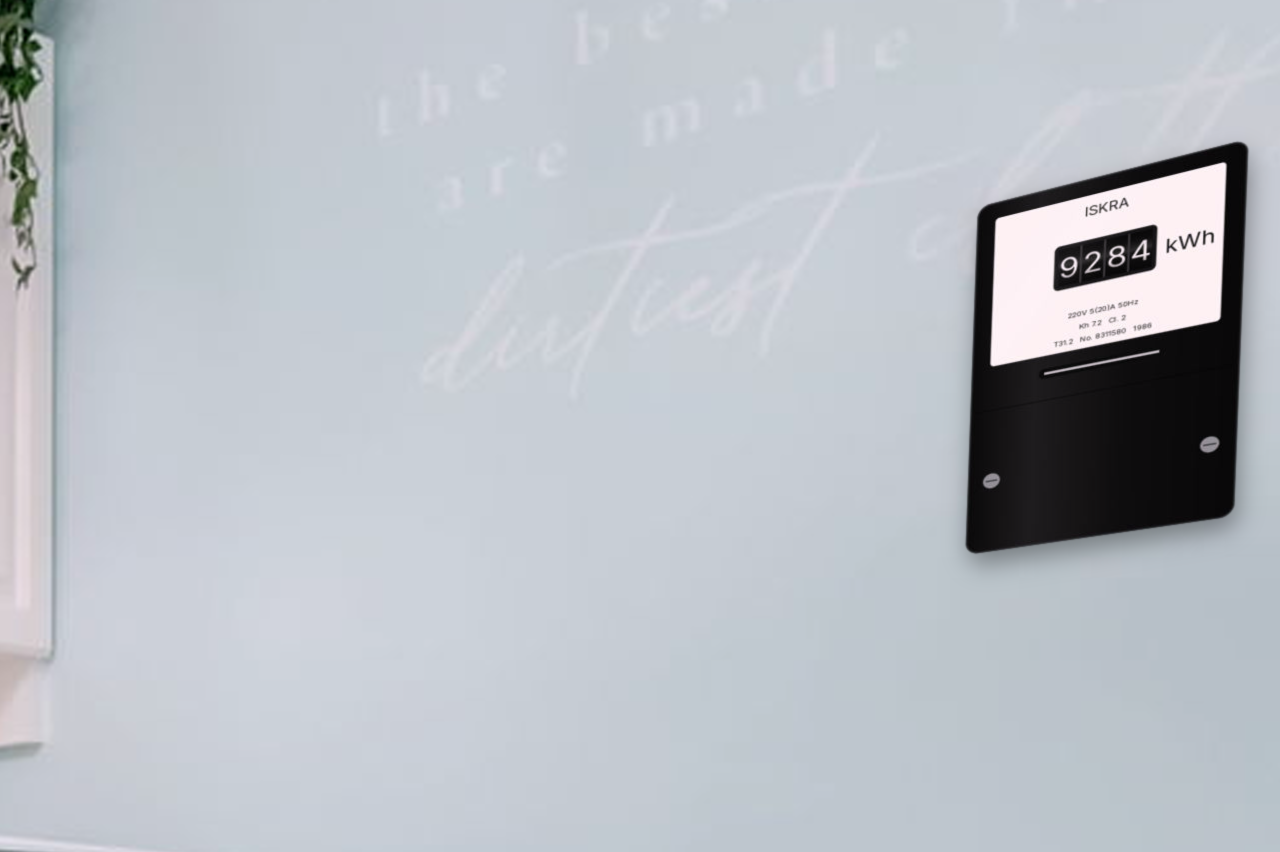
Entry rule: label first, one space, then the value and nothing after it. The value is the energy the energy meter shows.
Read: 9284 kWh
